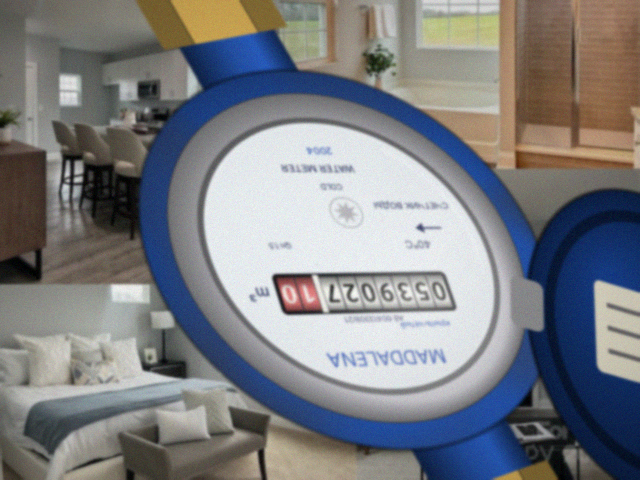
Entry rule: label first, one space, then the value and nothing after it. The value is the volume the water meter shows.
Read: 539027.10 m³
